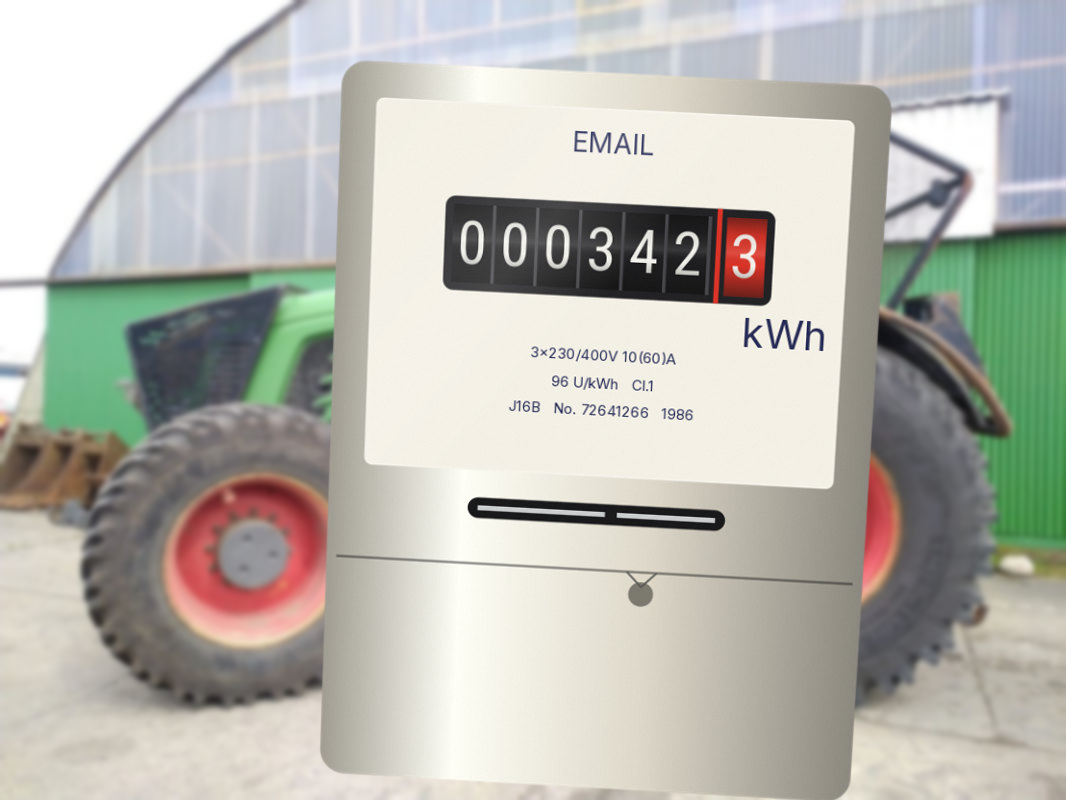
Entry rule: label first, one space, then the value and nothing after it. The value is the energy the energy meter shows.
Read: 342.3 kWh
